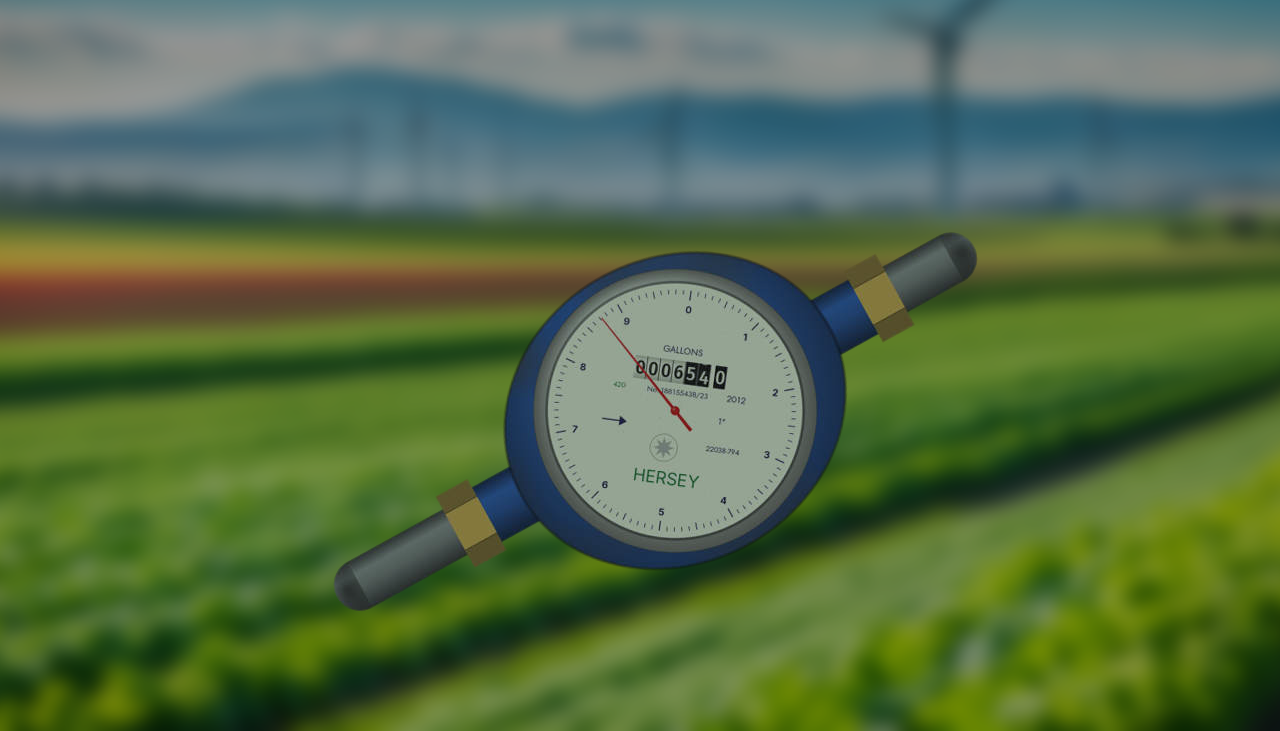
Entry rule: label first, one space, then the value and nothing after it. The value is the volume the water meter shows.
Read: 6538.7 gal
